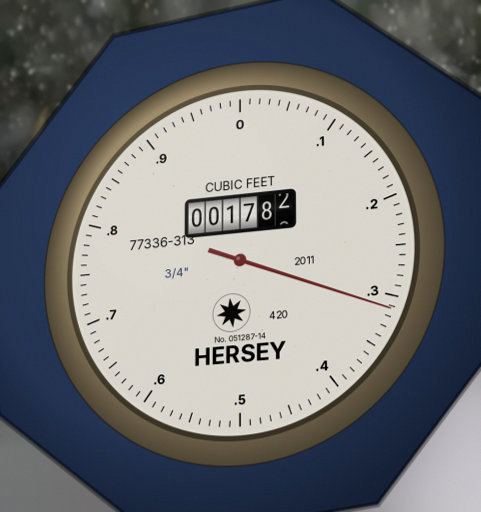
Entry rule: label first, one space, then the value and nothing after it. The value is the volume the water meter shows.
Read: 1782.31 ft³
